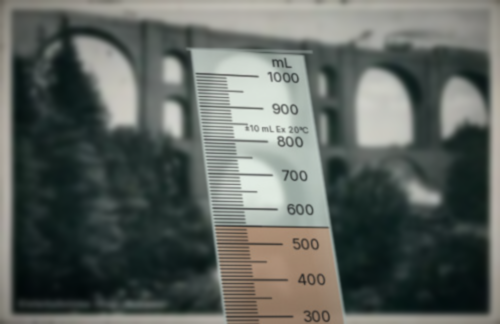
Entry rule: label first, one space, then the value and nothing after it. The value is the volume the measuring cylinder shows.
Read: 550 mL
